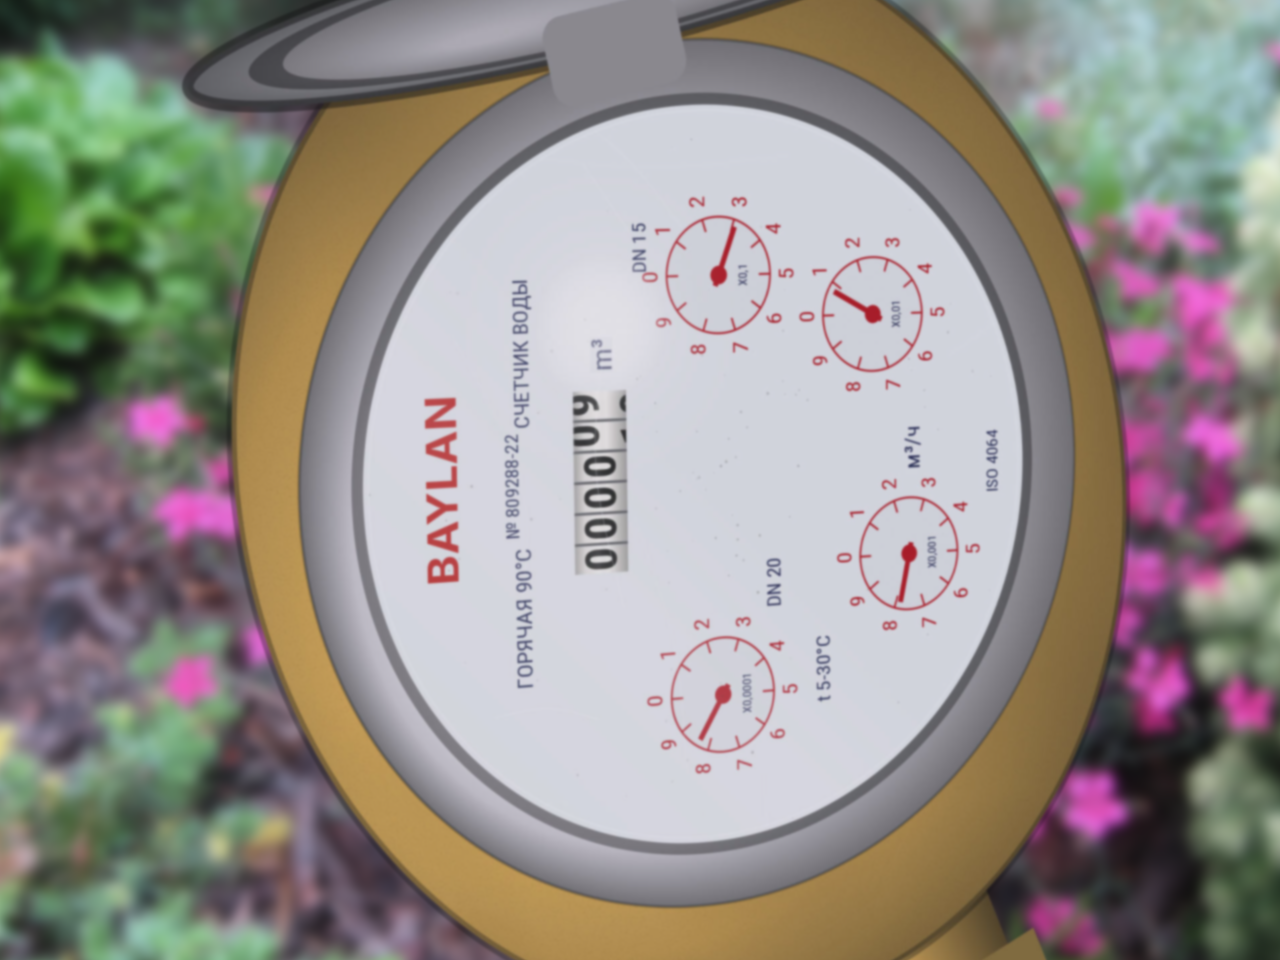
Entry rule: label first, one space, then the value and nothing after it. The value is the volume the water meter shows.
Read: 9.3078 m³
